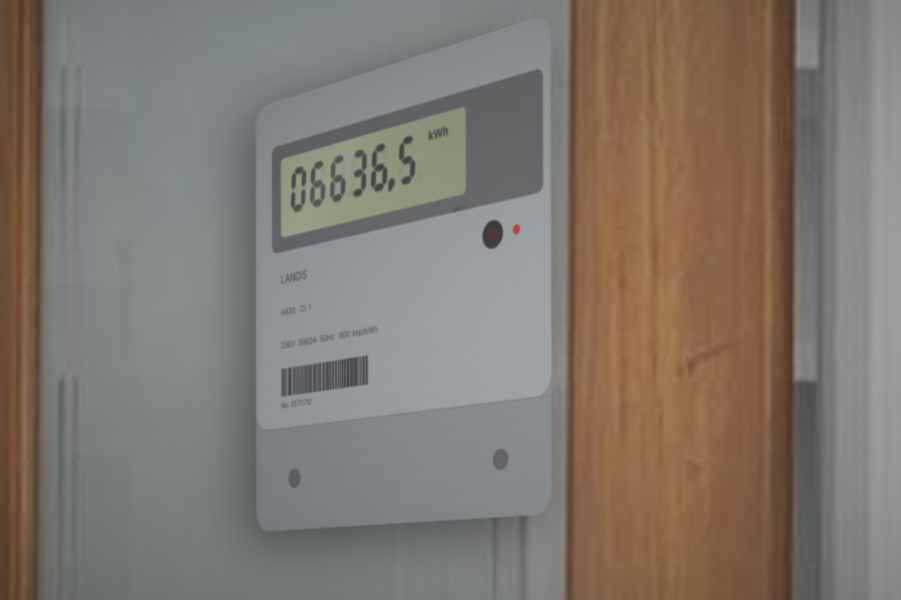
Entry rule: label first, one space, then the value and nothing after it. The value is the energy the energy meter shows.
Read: 6636.5 kWh
